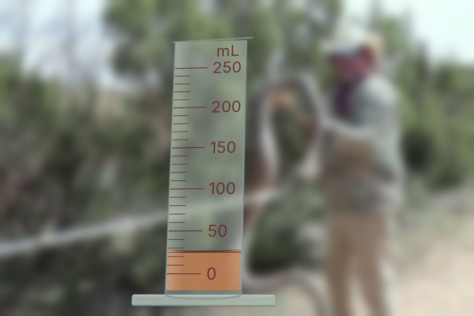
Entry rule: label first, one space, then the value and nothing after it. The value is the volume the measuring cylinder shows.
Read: 25 mL
